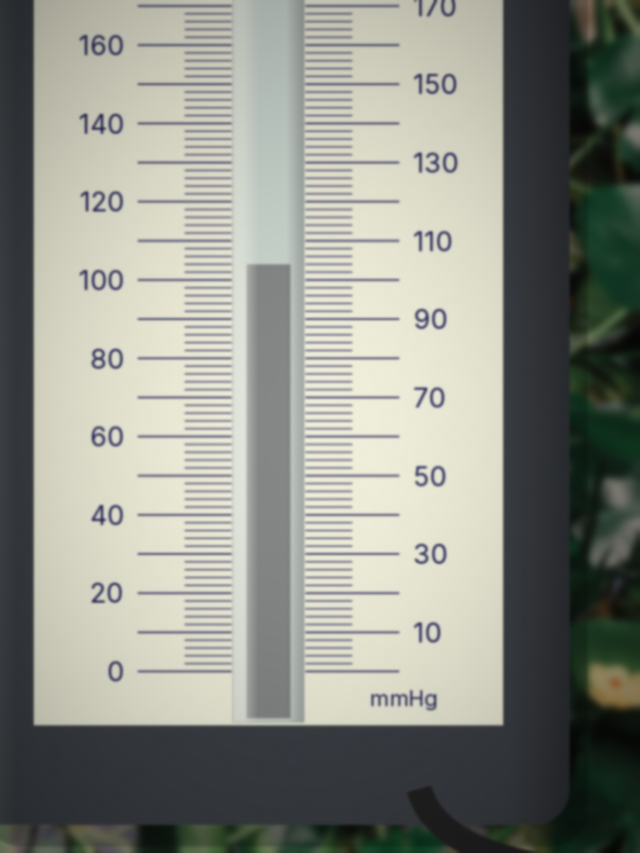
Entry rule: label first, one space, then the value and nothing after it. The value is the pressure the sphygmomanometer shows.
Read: 104 mmHg
